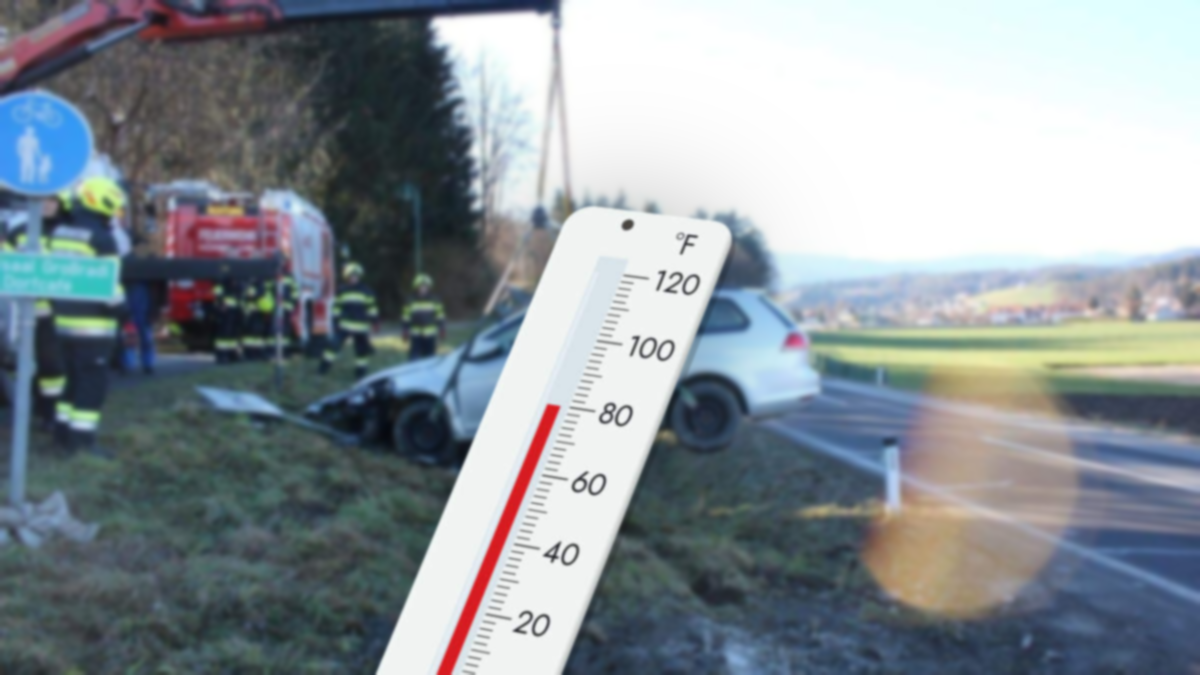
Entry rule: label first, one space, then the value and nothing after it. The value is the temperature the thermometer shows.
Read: 80 °F
